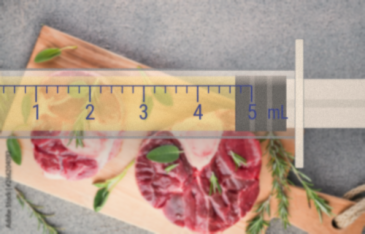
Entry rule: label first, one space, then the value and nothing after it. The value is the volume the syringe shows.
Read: 4.7 mL
